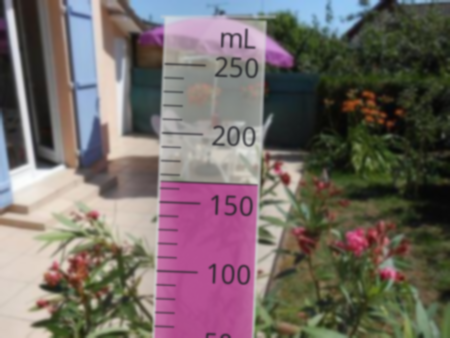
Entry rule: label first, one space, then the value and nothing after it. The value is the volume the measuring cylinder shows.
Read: 165 mL
